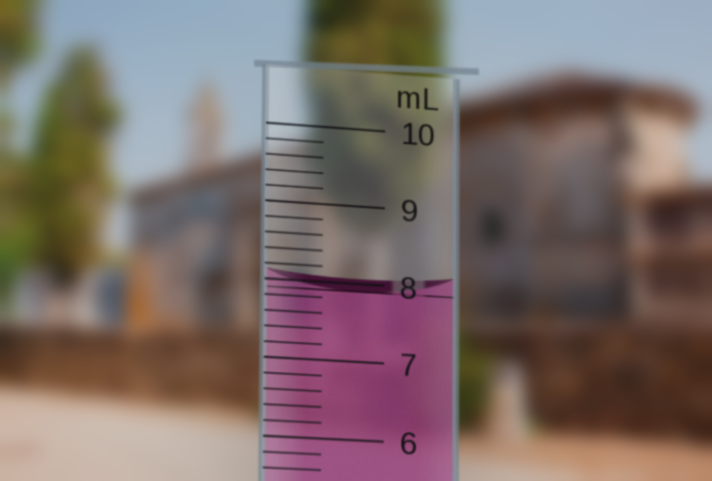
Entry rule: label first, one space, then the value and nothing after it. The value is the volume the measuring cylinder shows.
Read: 7.9 mL
